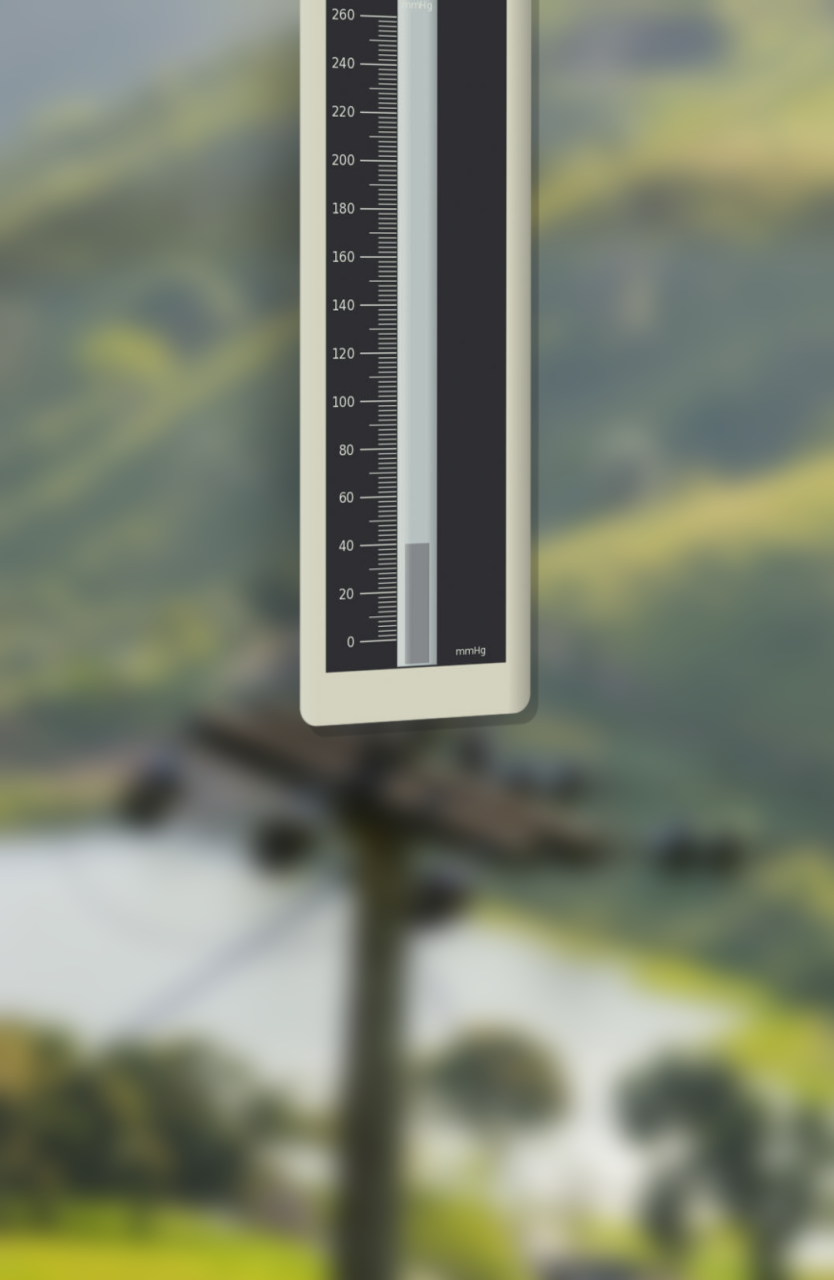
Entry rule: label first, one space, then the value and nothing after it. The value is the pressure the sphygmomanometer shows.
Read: 40 mmHg
